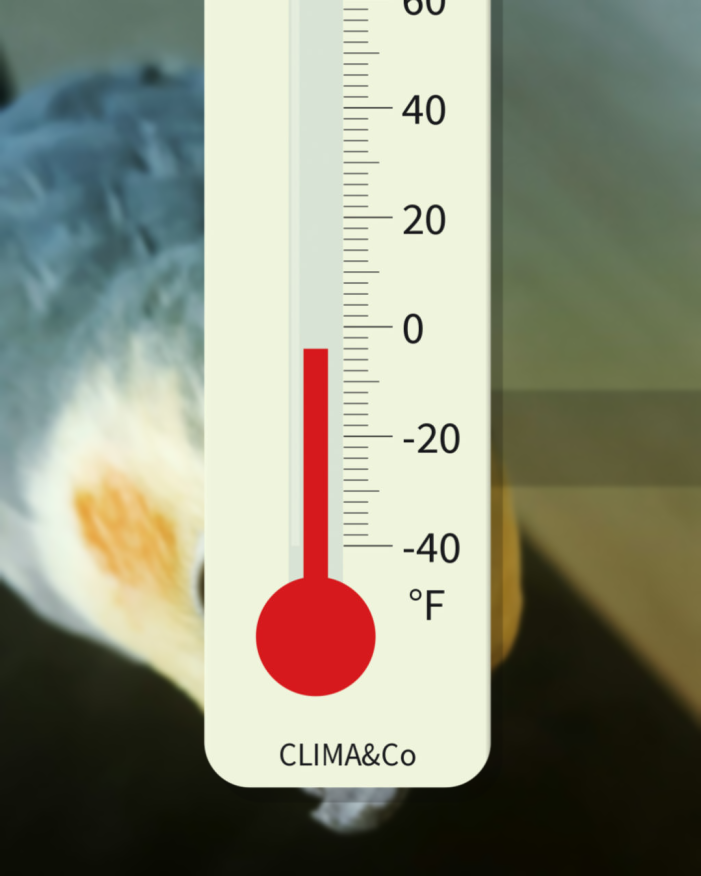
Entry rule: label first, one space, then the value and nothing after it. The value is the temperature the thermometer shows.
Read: -4 °F
